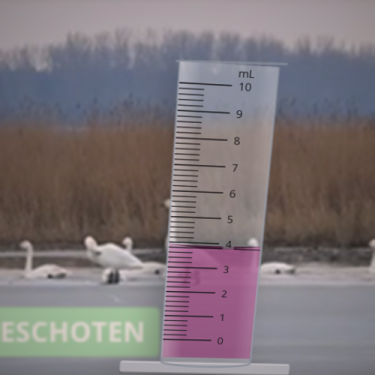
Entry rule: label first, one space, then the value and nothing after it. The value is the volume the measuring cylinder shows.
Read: 3.8 mL
